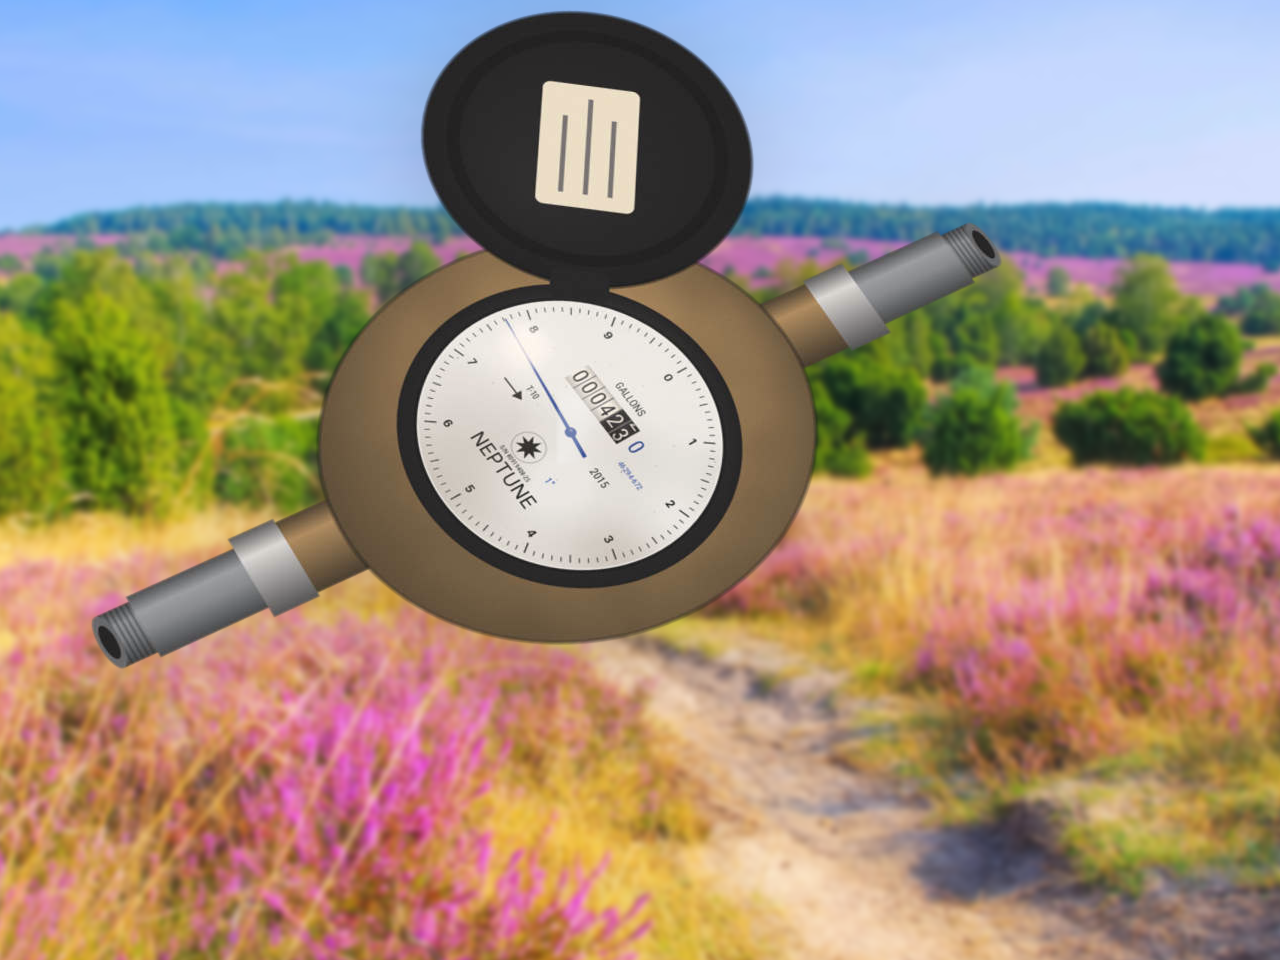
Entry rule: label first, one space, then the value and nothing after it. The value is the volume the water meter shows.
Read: 4227.7 gal
